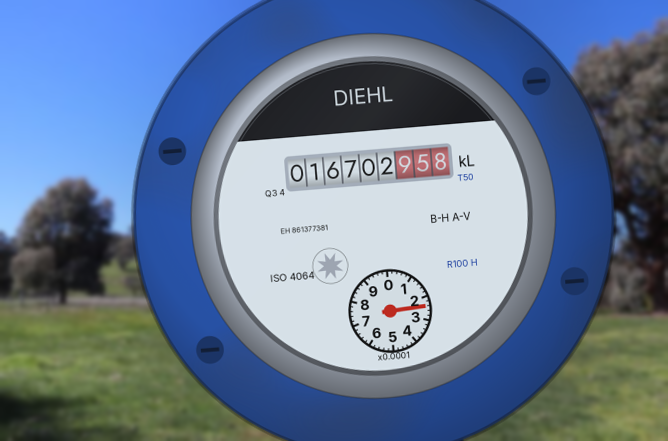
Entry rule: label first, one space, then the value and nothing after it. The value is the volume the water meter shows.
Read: 16702.9582 kL
